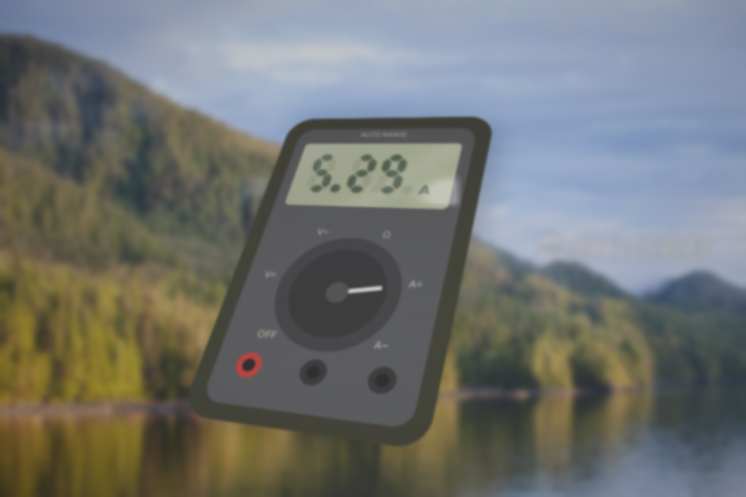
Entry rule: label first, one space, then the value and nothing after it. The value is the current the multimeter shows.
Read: 5.29 A
